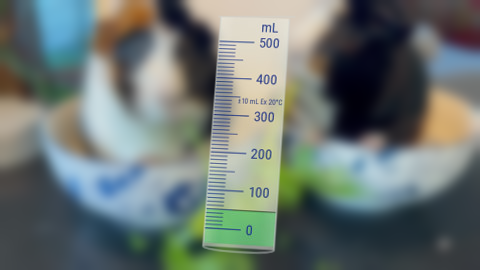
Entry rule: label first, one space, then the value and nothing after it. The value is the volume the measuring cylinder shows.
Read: 50 mL
